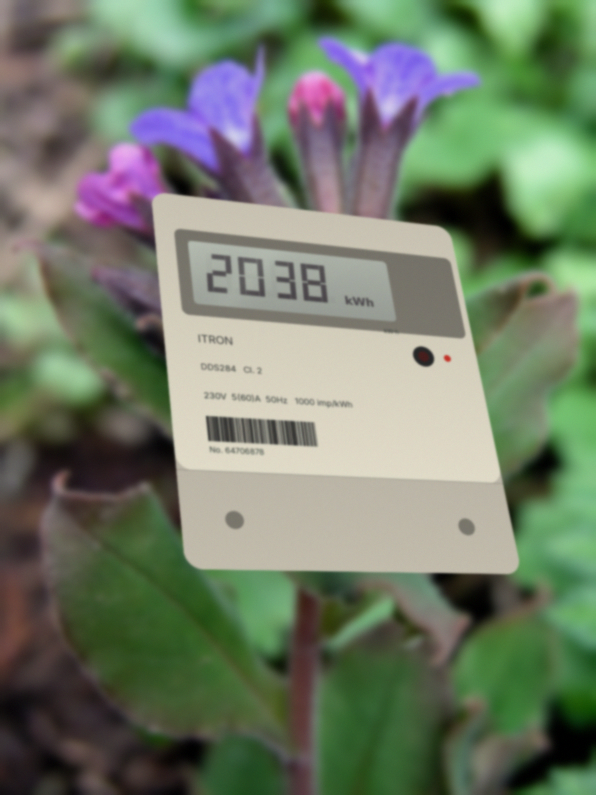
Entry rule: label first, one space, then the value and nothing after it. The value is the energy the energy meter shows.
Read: 2038 kWh
